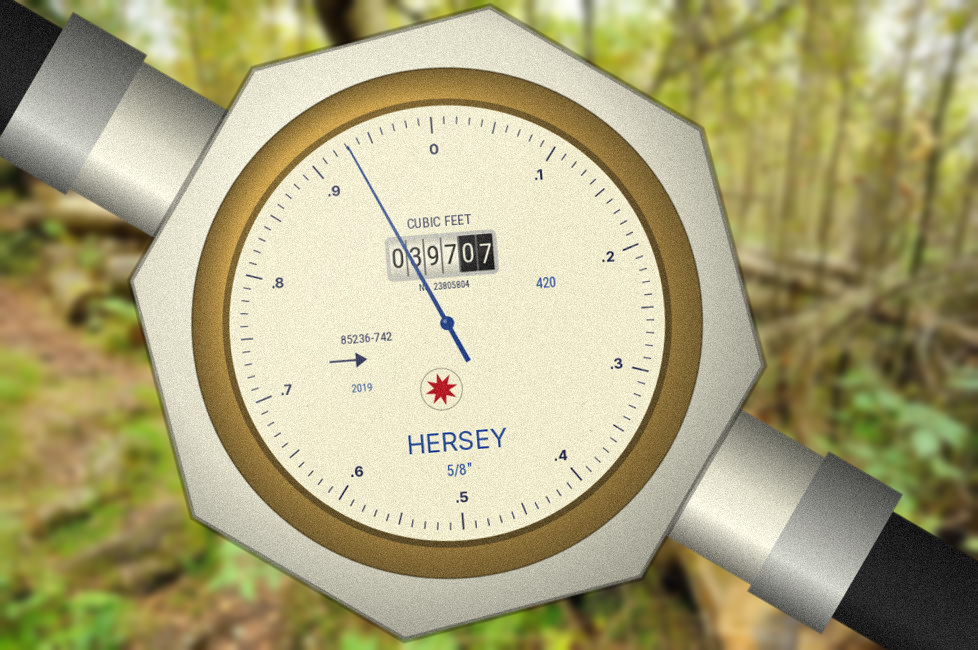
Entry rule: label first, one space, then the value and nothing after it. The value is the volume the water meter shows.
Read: 39706.93 ft³
